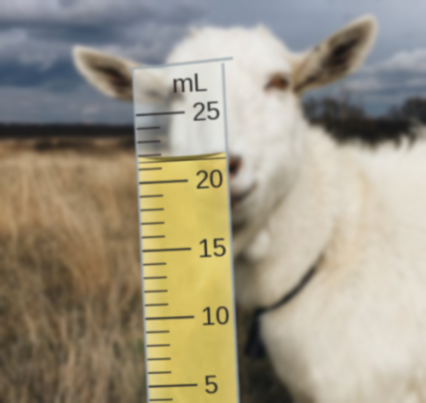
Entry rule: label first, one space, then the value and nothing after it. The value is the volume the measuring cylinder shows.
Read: 21.5 mL
